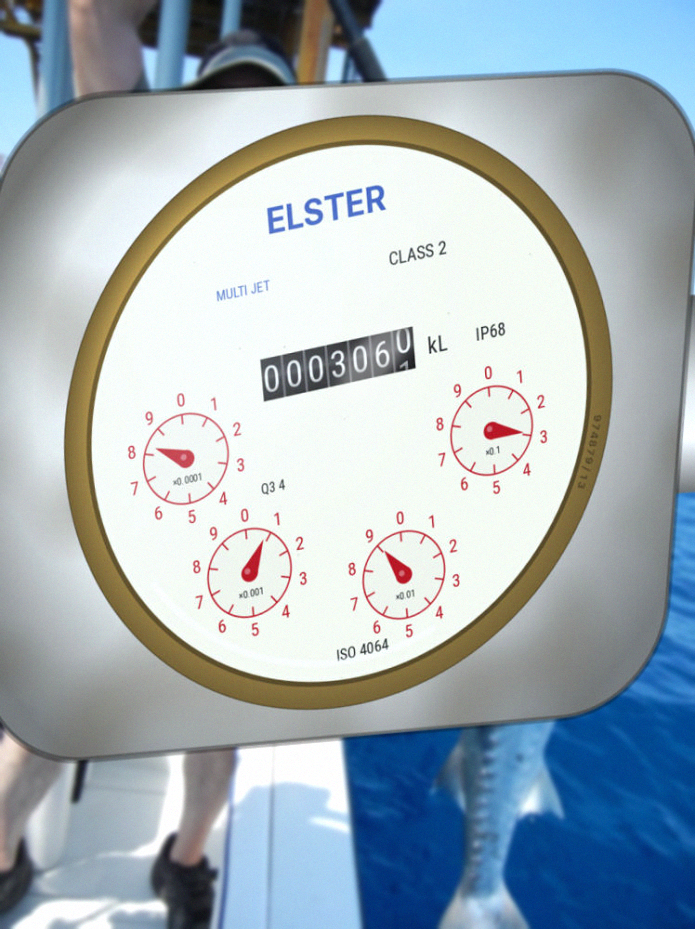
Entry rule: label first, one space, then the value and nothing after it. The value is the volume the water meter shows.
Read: 3060.2908 kL
